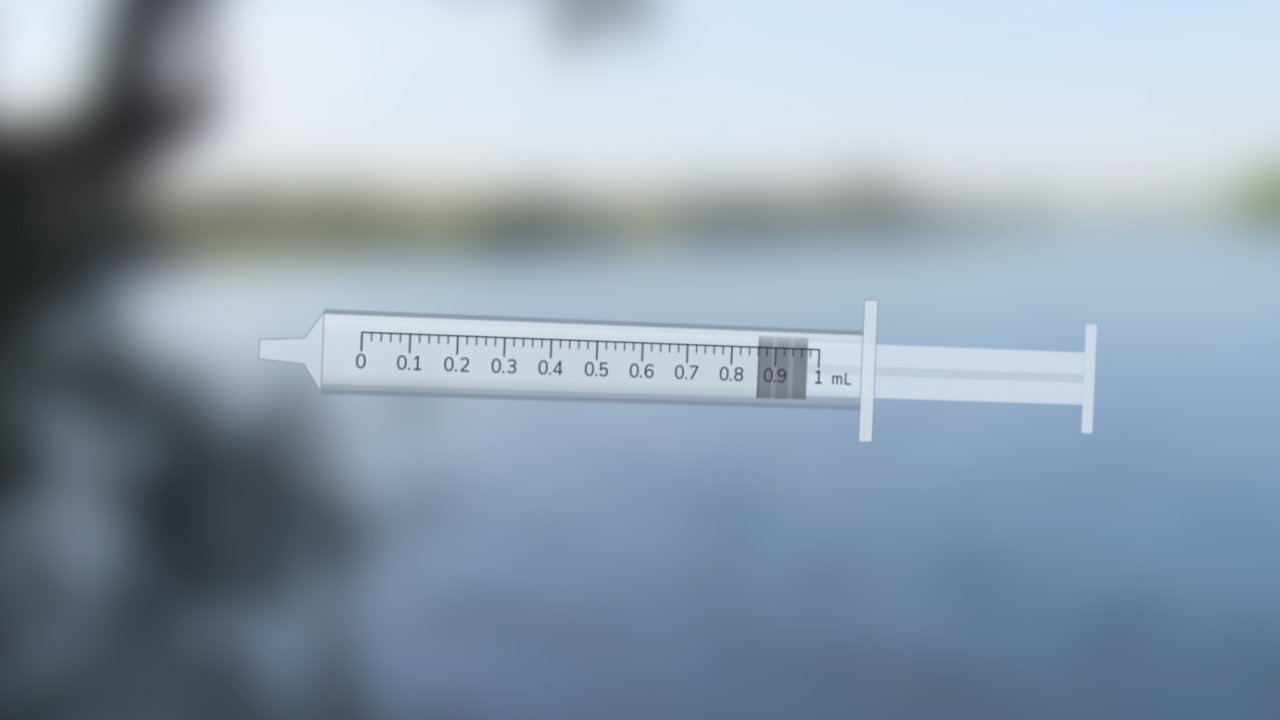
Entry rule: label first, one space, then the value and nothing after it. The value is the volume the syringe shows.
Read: 0.86 mL
